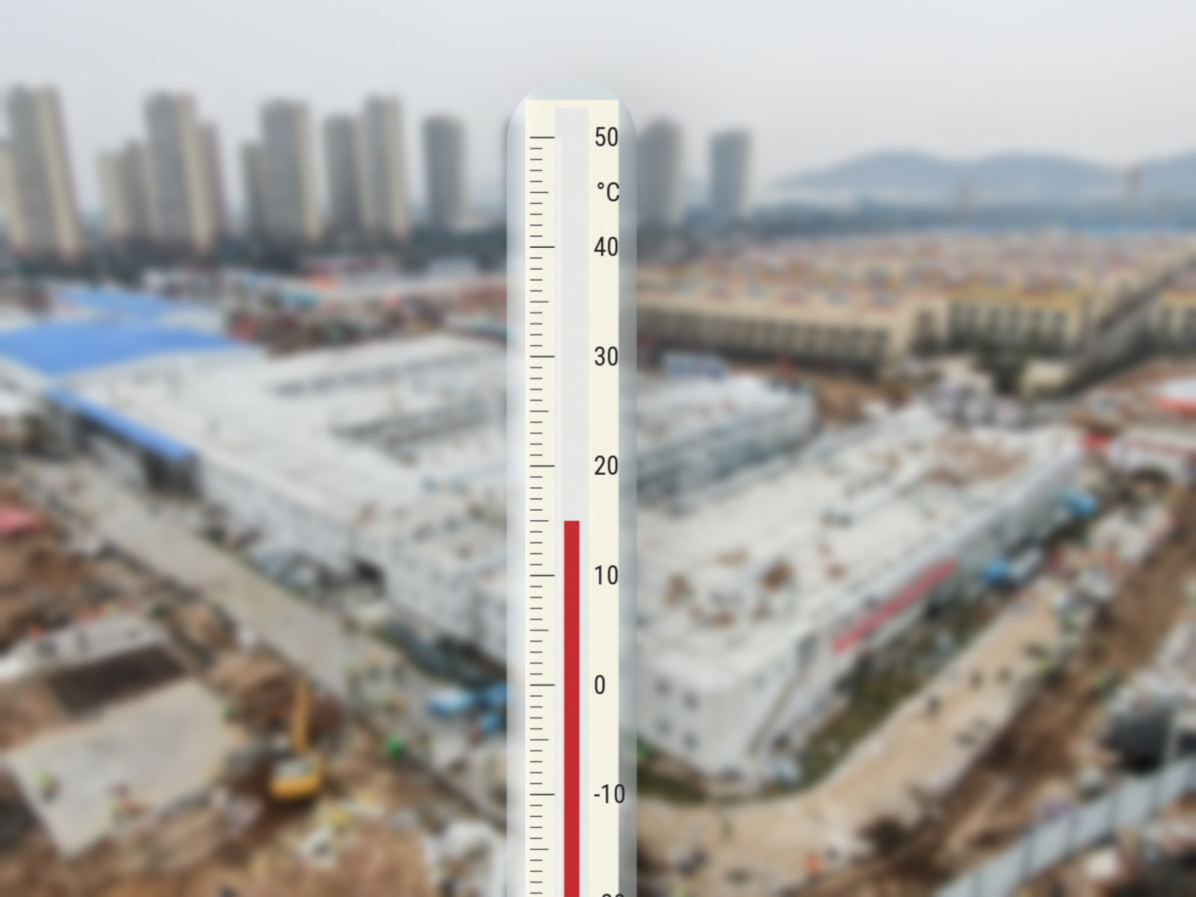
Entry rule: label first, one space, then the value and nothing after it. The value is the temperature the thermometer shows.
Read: 15 °C
